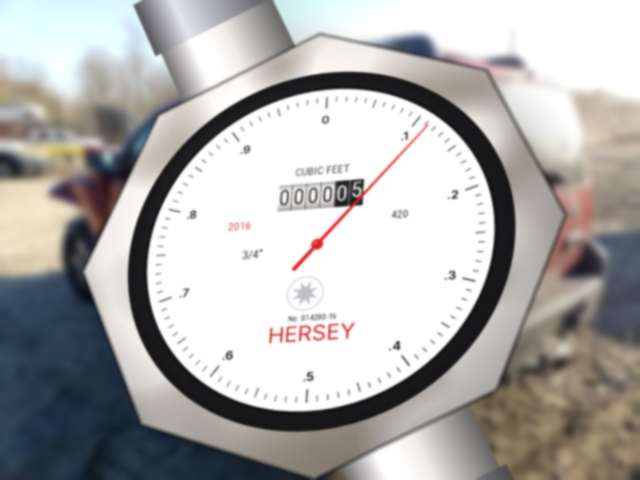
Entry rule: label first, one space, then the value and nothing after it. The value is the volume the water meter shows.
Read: 5.11 ft³
